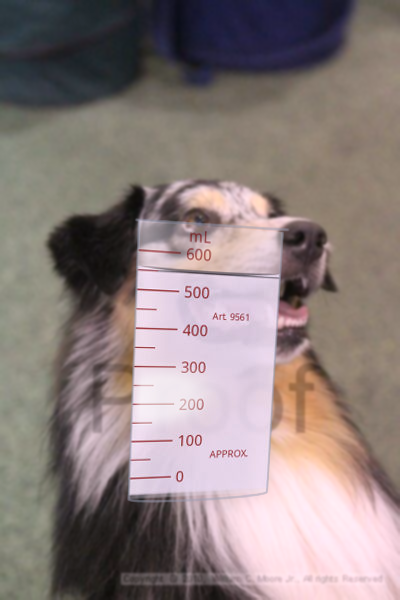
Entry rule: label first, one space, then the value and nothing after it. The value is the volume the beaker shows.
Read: 550 mL
